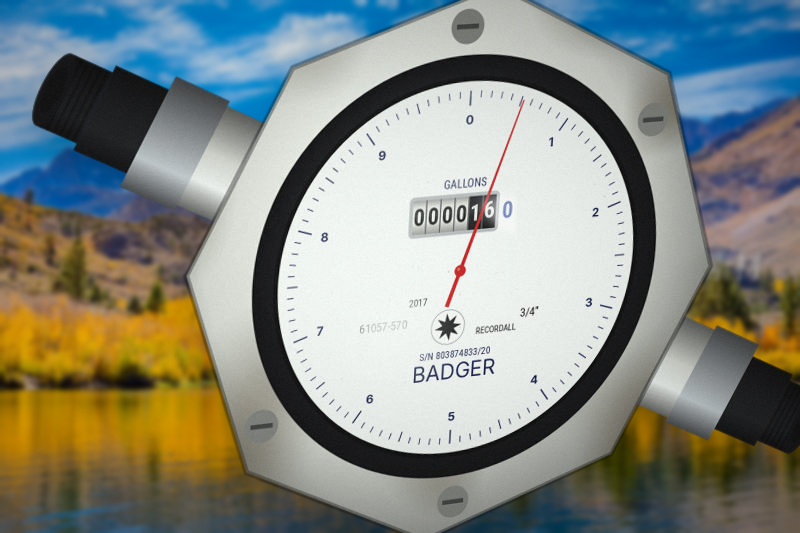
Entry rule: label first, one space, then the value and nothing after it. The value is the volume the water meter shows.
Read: 160.5 gal
